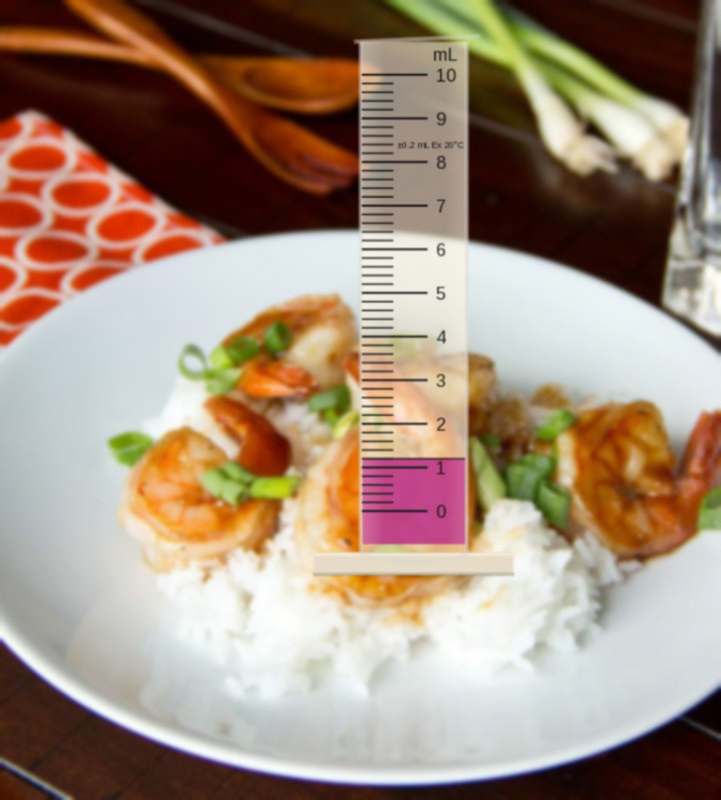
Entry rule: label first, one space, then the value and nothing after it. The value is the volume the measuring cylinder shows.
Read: 1.2 mL
